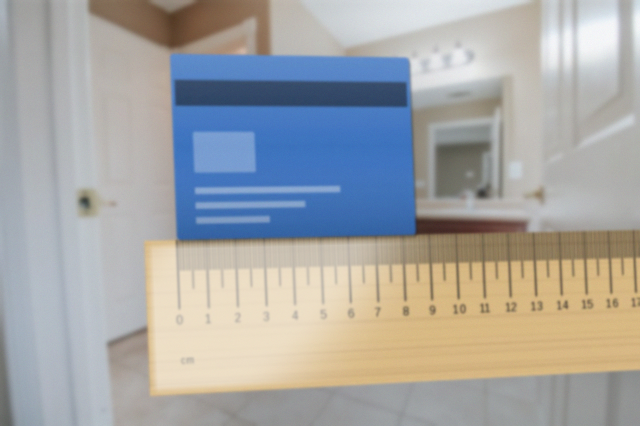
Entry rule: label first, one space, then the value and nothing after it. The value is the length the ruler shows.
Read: 8.5 cm
